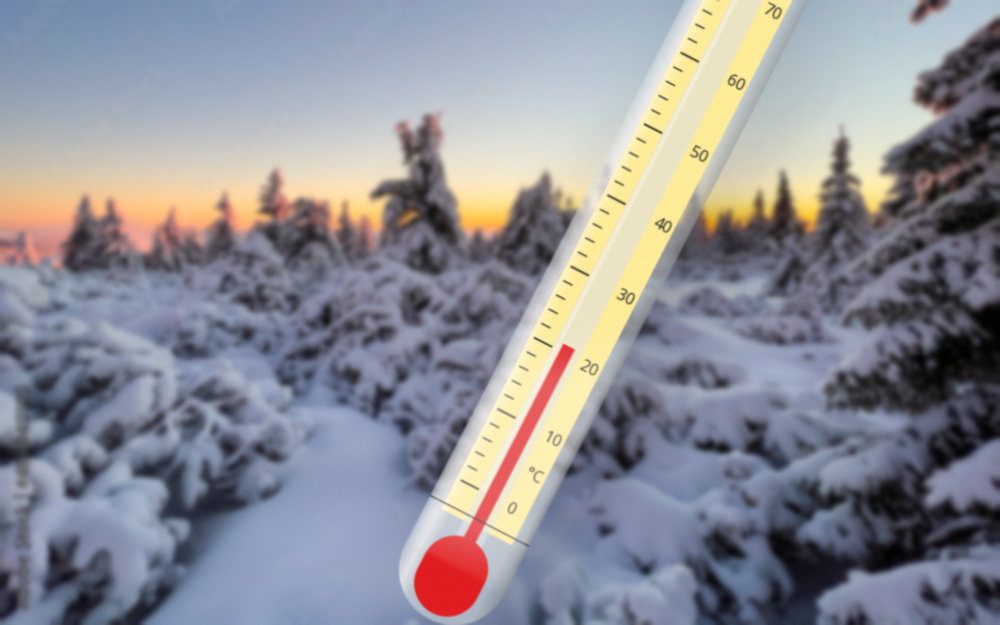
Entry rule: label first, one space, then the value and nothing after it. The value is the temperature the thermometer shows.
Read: 21 °C
